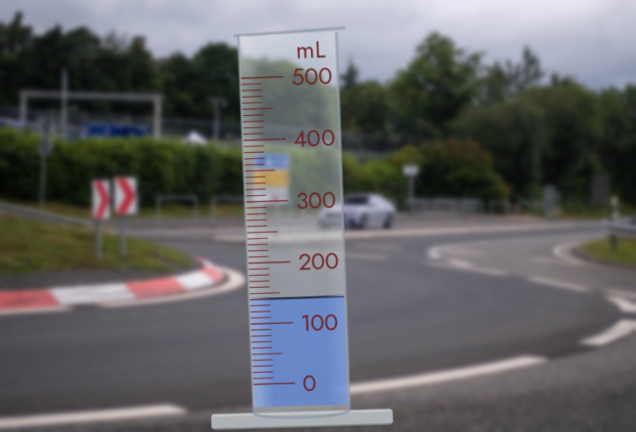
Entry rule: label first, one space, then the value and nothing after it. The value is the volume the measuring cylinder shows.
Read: 140 mL
